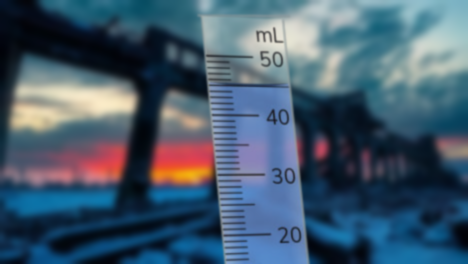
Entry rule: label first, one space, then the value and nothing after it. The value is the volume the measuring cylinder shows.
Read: 45 mL
